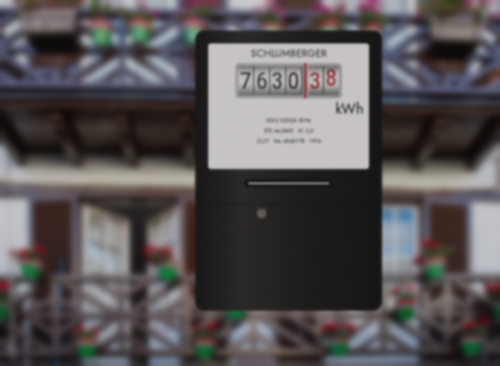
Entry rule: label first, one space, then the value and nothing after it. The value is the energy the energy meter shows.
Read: 7630.38 kWh
